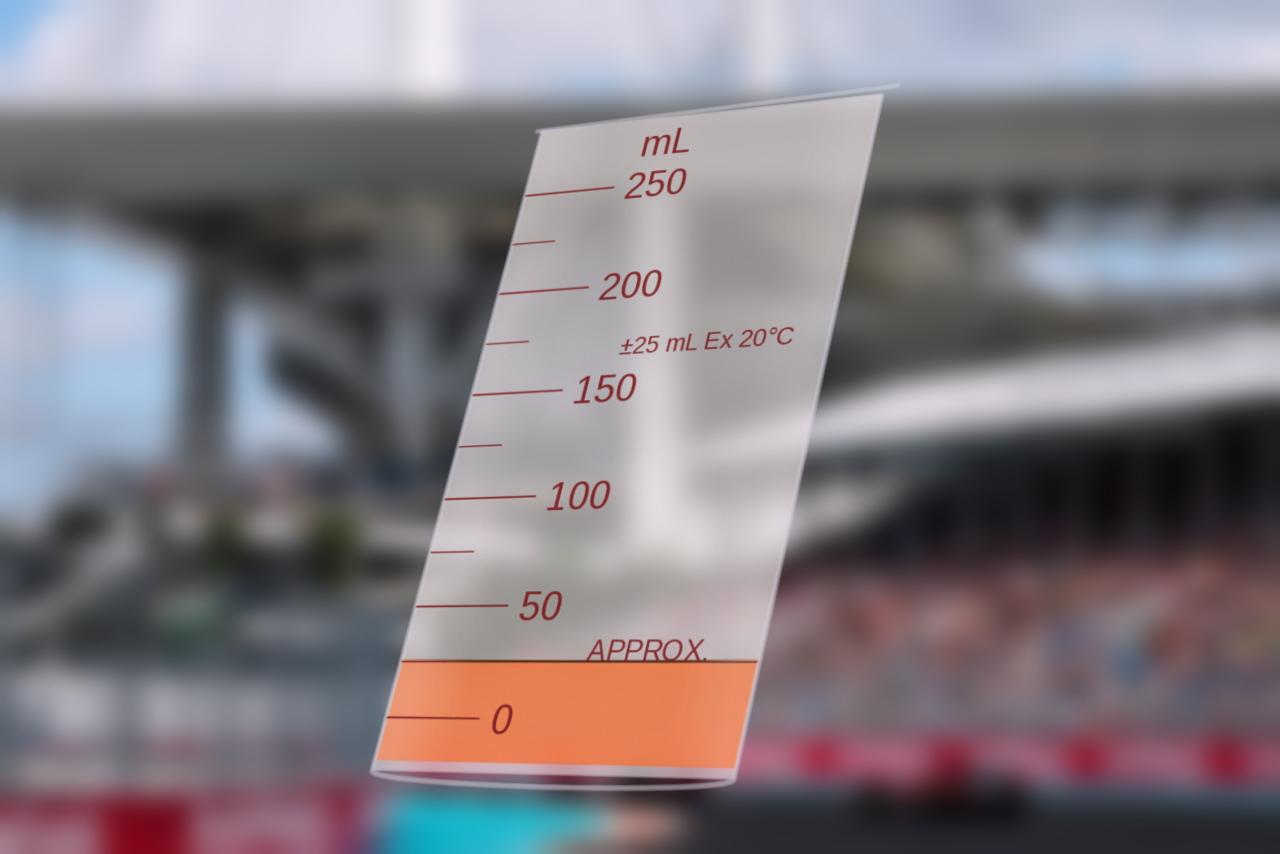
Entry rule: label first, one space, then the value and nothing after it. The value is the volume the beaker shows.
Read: 25 mL
